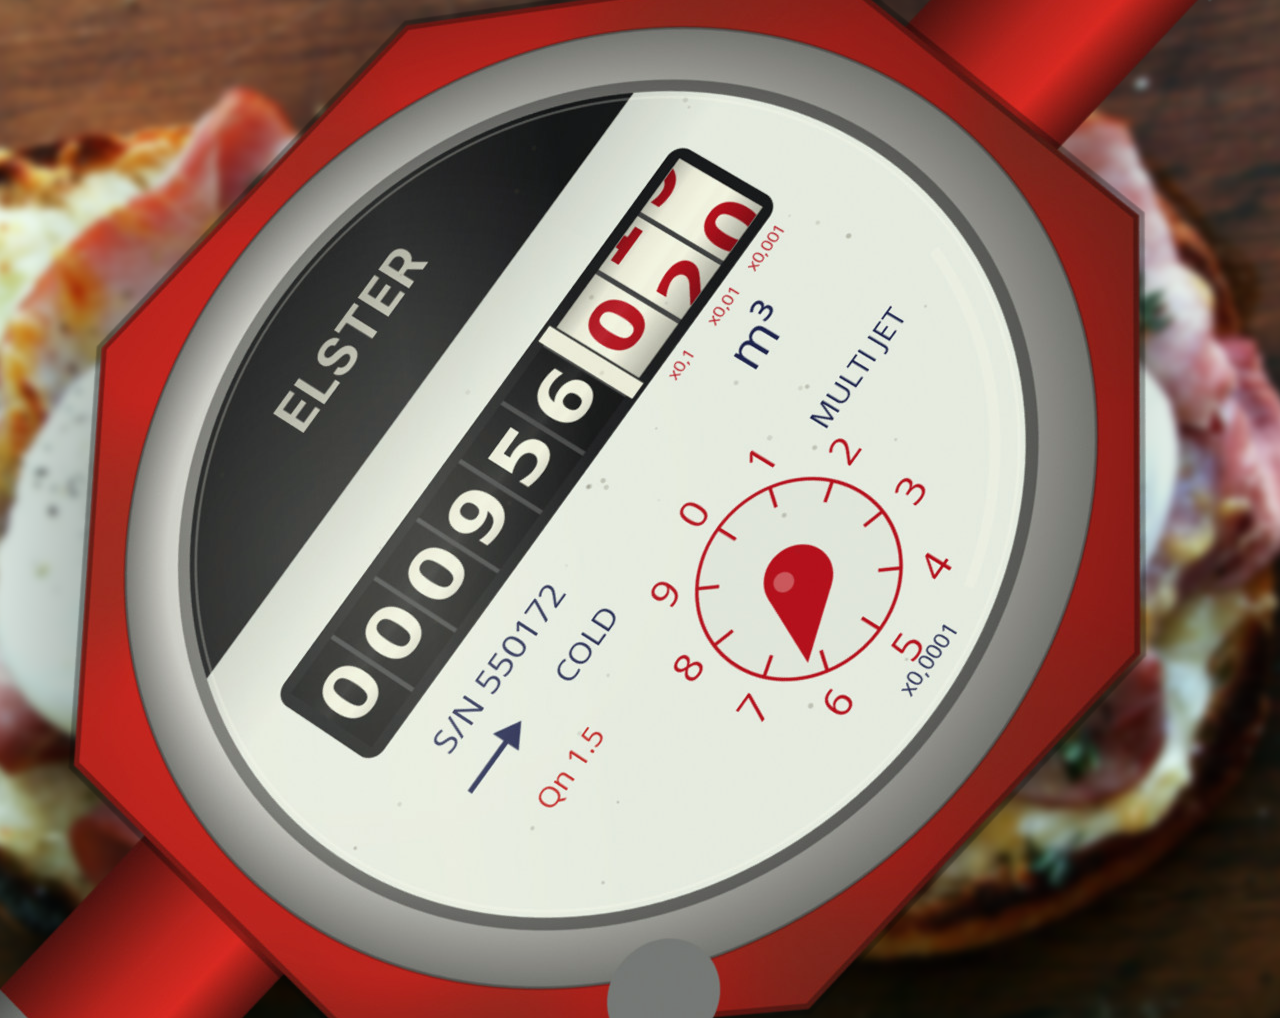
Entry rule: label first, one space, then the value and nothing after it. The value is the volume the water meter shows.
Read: 956.0196 m³
